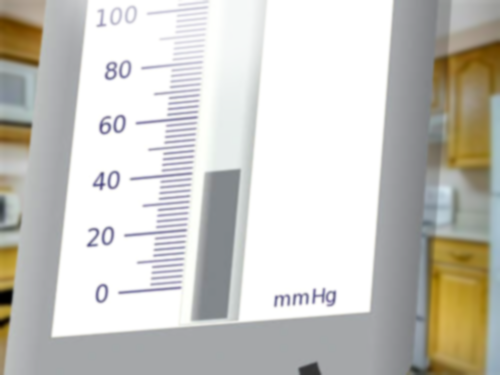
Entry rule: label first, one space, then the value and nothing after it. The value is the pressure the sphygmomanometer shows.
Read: 40 mmHg
